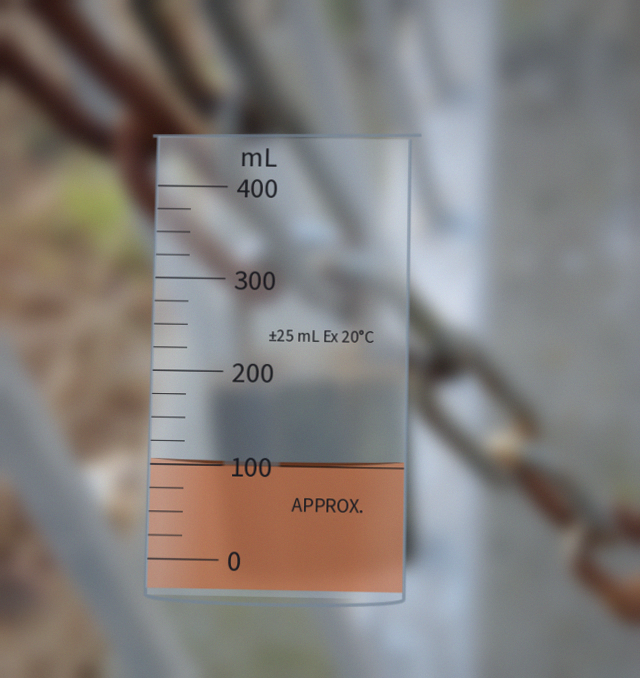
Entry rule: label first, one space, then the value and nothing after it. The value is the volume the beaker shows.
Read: 100 mL
